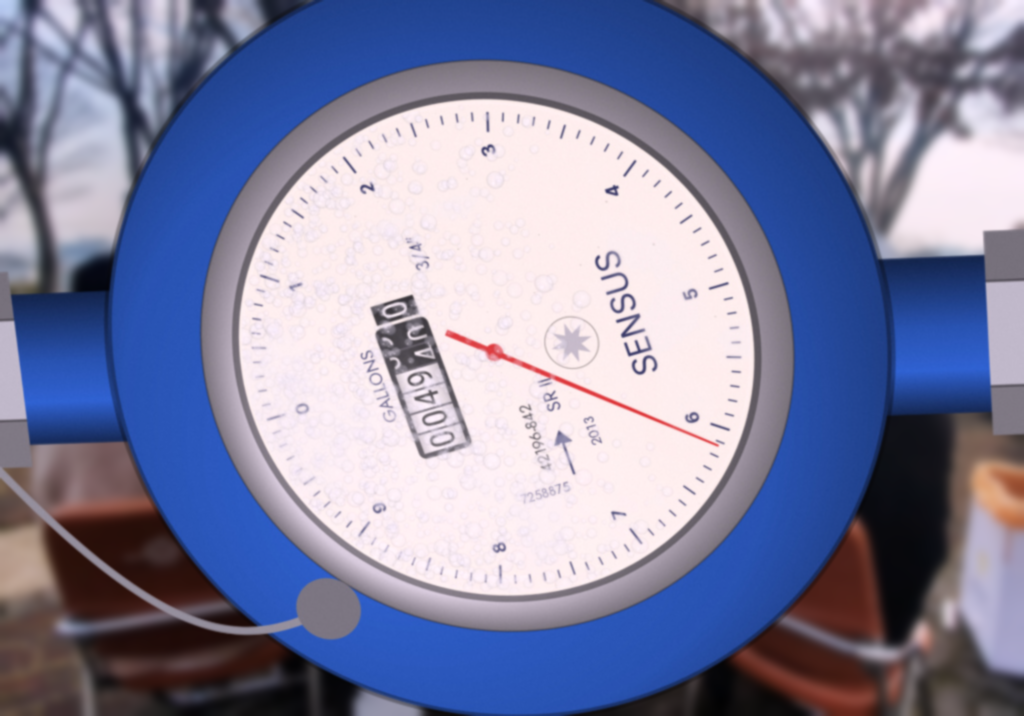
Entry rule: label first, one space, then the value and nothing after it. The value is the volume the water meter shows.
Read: 49396.1 gal
